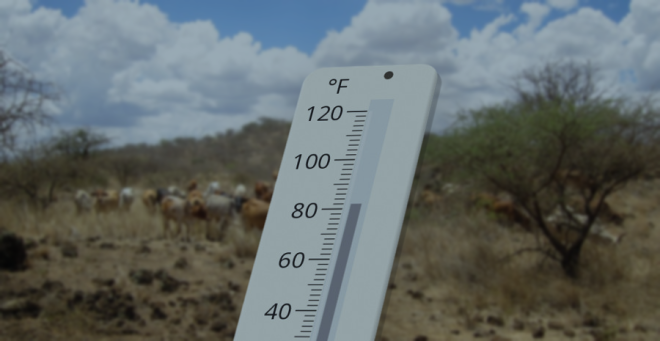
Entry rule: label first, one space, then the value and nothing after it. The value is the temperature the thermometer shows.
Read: 82 °F
